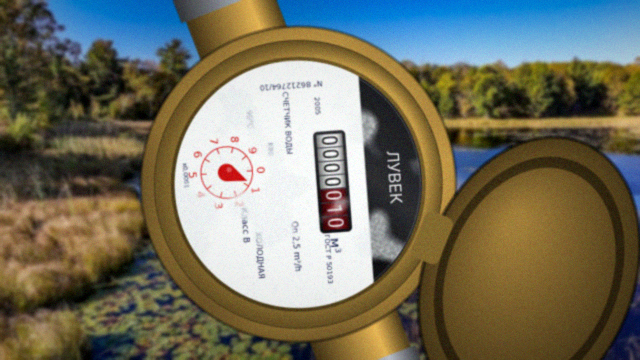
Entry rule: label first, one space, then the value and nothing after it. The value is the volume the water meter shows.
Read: 0.0100 m³
